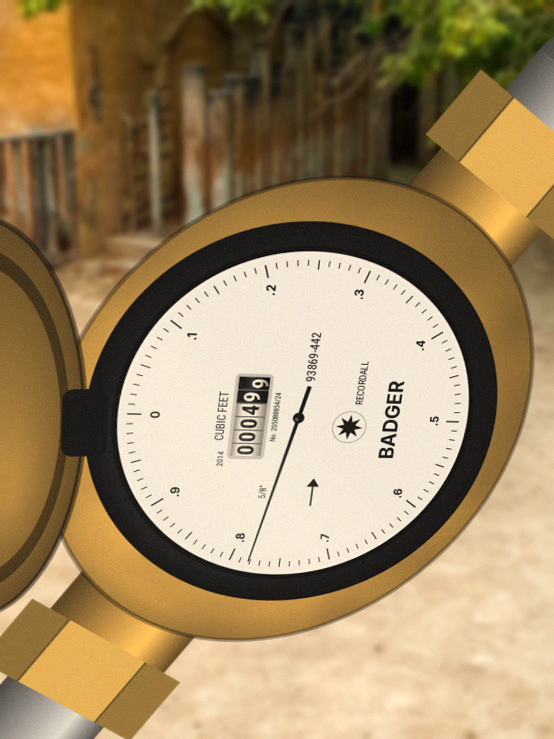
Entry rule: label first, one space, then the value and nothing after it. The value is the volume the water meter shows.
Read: 498.78 ft³
